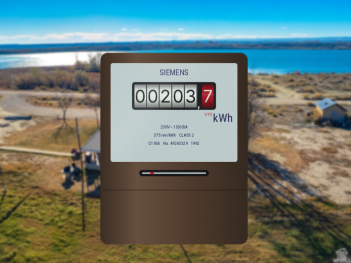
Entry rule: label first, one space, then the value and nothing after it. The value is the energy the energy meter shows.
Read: 203.7 kWh
